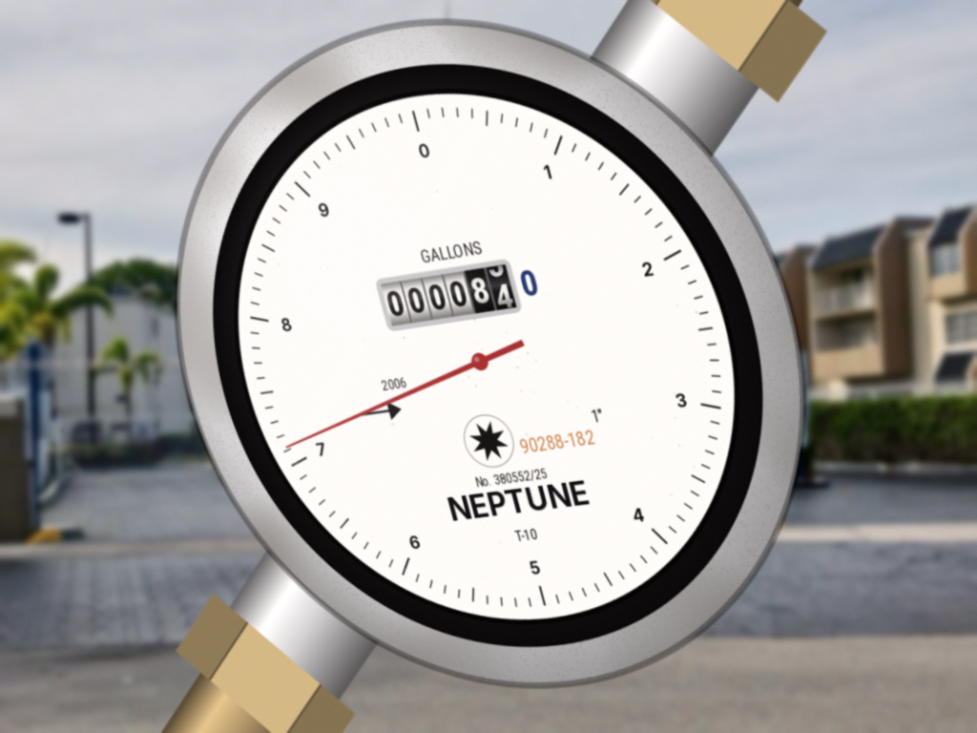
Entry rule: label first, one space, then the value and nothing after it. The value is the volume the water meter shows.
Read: 837.1 gal
